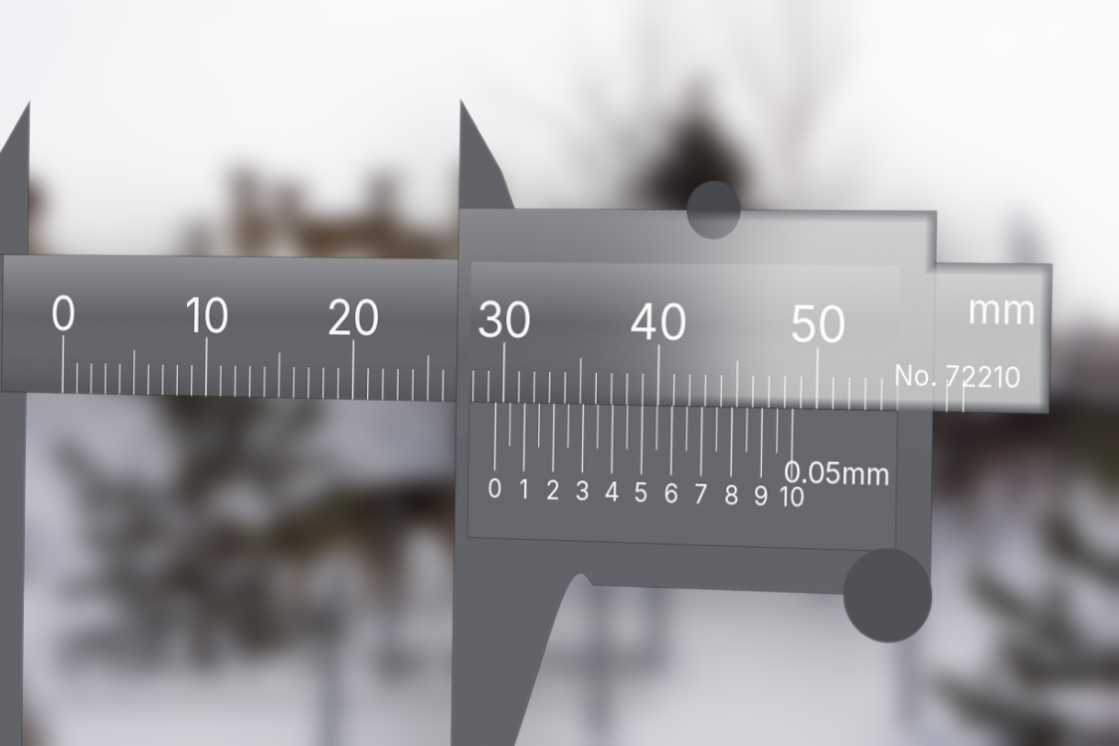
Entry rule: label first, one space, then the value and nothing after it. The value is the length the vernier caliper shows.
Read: 29.5 mm
